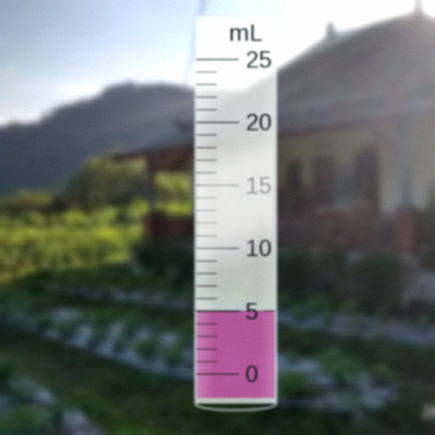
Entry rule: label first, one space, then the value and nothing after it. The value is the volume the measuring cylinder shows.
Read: 5 mL
